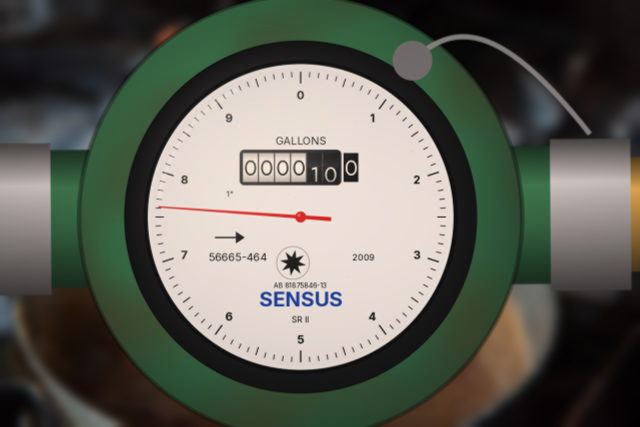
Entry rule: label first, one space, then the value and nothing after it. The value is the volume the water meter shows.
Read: 97.6 gal
